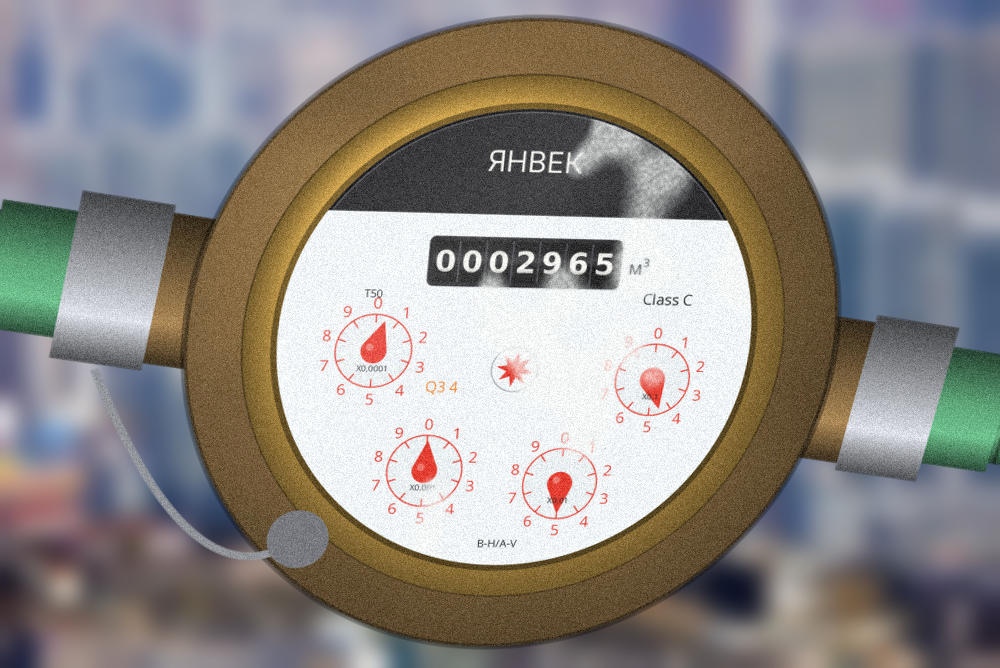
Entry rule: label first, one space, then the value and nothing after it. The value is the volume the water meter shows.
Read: 2965.4500 m³
